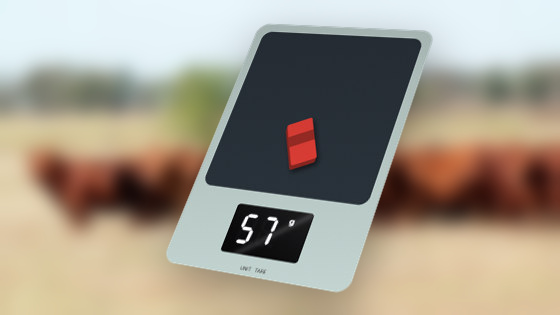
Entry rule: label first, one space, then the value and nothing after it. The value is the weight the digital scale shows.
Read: 57 g
